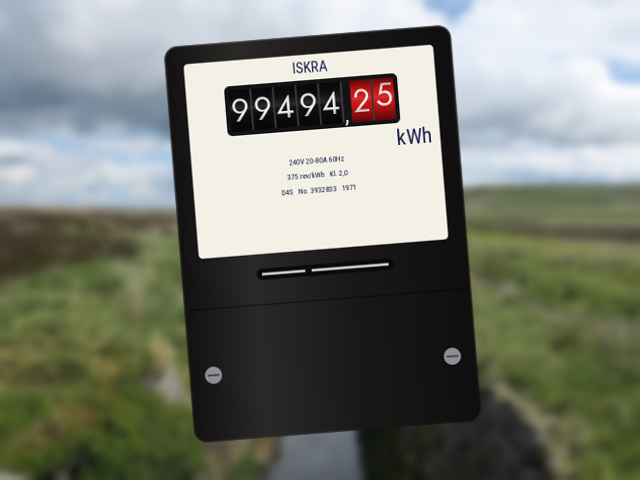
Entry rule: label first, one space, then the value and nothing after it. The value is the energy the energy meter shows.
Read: 99494.25 kWh
